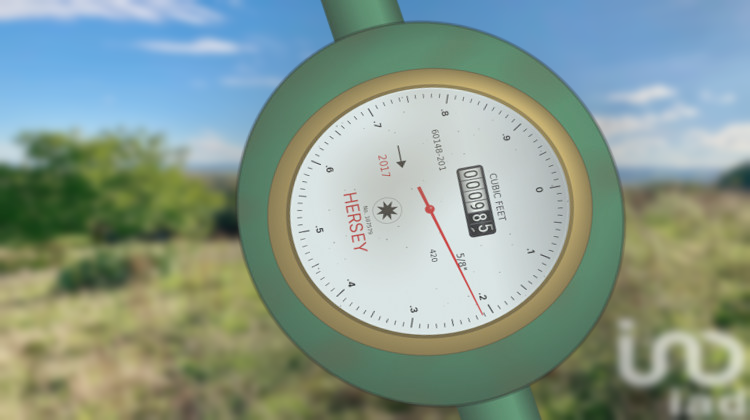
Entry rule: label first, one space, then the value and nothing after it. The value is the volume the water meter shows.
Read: 985.21 ft³
